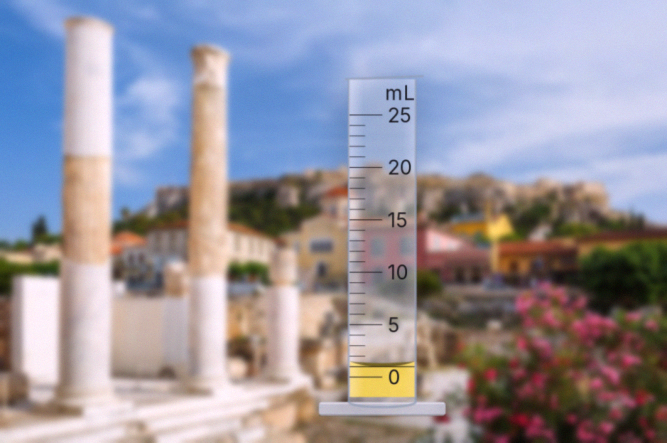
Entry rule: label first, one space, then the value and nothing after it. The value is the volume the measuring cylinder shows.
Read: 1 mL
